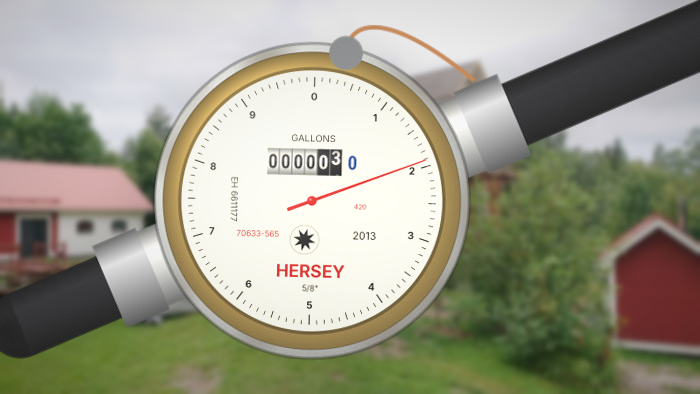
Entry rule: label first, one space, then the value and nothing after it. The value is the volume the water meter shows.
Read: 31.9 gal
